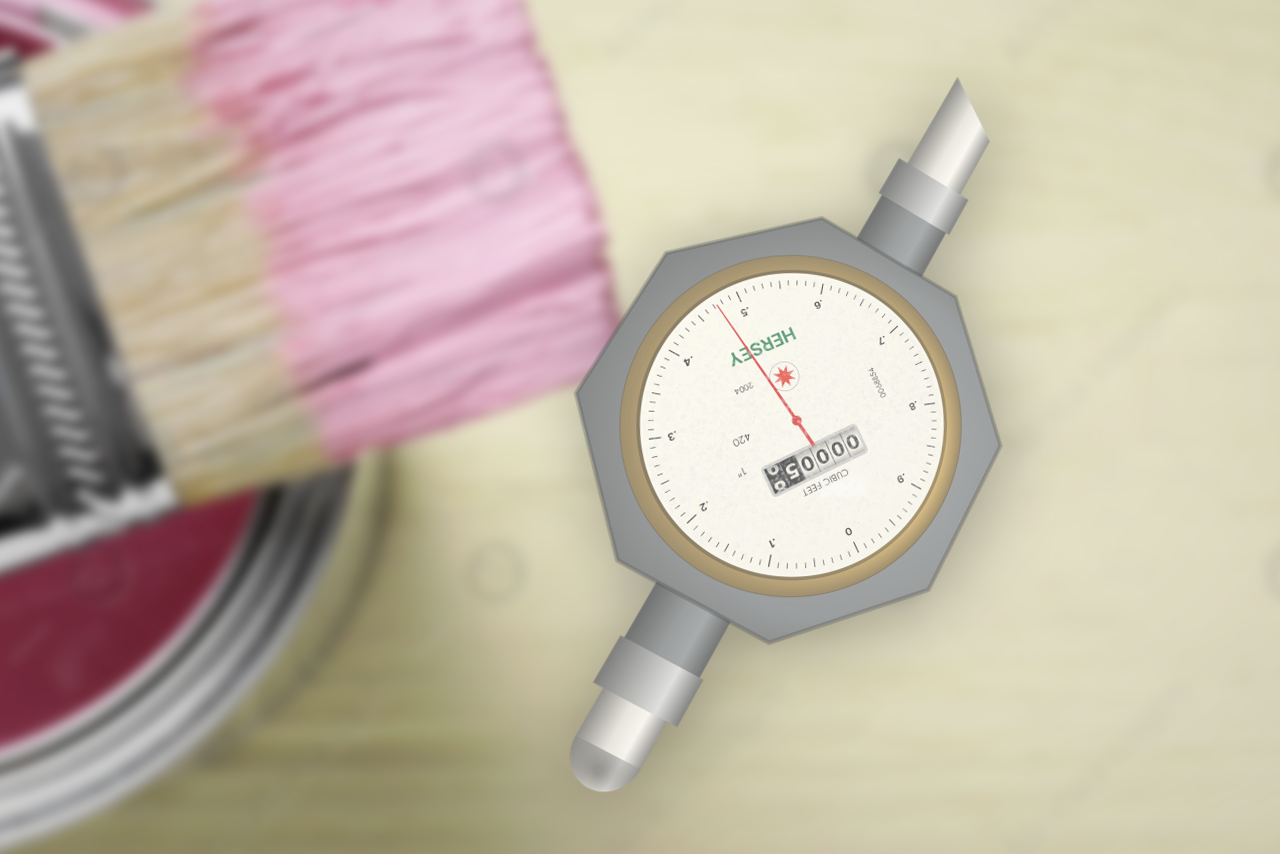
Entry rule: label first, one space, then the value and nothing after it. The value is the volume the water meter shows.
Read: 58.47 ft³
